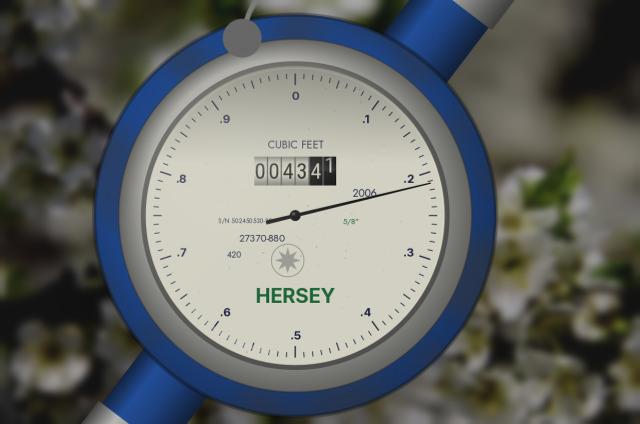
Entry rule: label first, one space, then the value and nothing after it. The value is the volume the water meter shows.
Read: 4341.21 ft³
